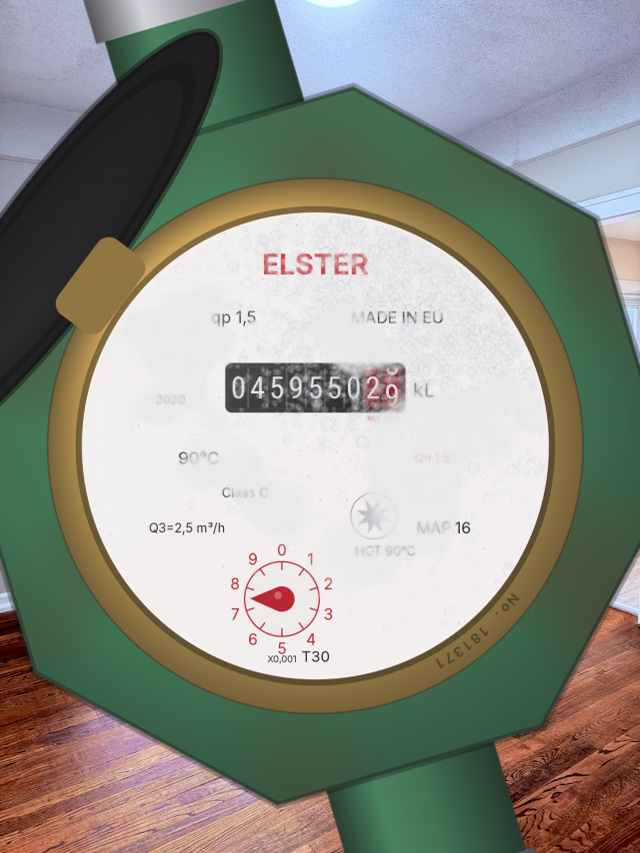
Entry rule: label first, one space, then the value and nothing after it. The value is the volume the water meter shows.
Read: 459550.287 kL
